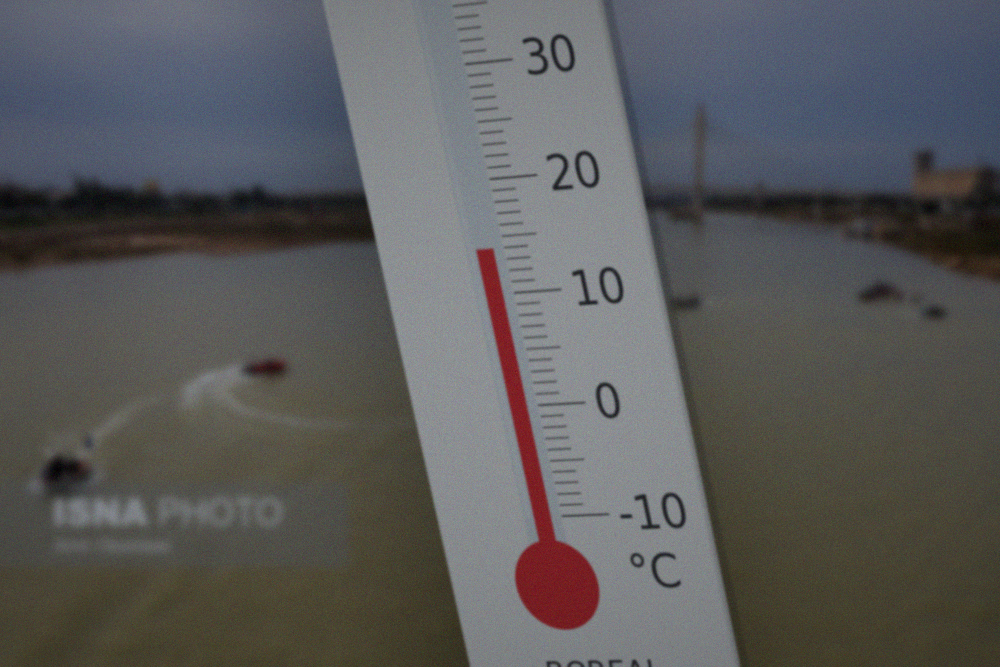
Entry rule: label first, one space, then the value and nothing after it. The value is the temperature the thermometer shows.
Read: 14 °C
